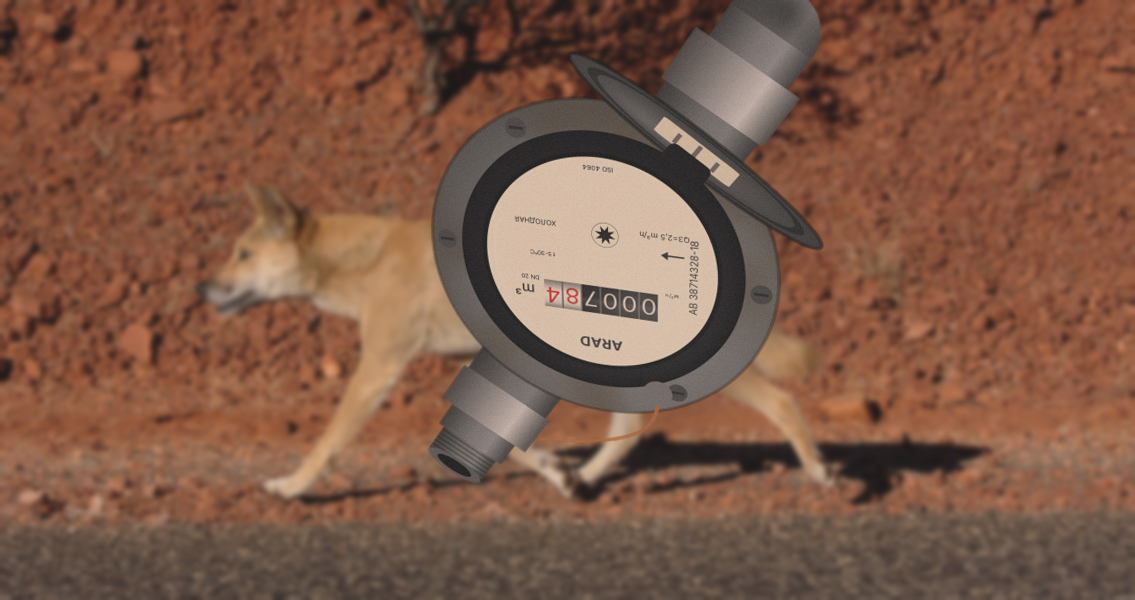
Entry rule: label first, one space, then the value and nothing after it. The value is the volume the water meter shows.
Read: 7.84 m³
